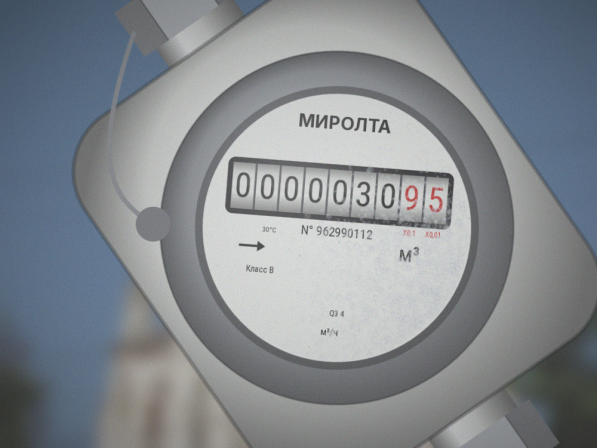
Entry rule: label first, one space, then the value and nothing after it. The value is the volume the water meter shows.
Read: 30.95 m³
